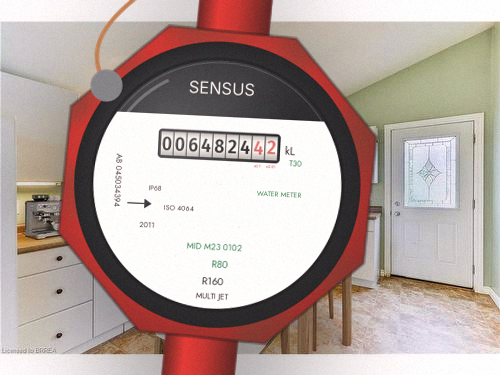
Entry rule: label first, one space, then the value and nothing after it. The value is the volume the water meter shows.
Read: 64824.42 kL
